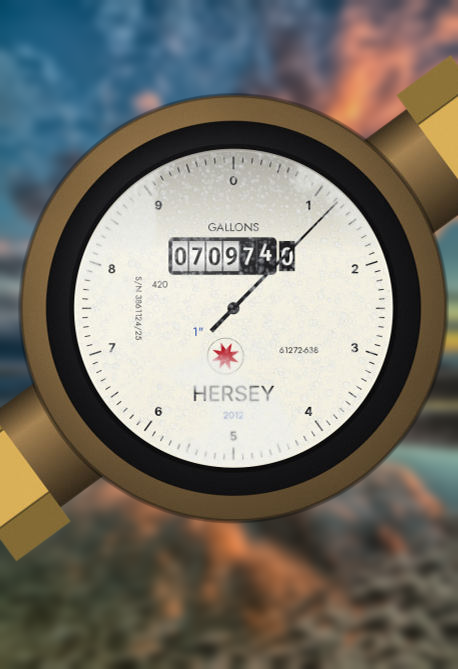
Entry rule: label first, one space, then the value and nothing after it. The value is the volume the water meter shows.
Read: 709741.2 gal
